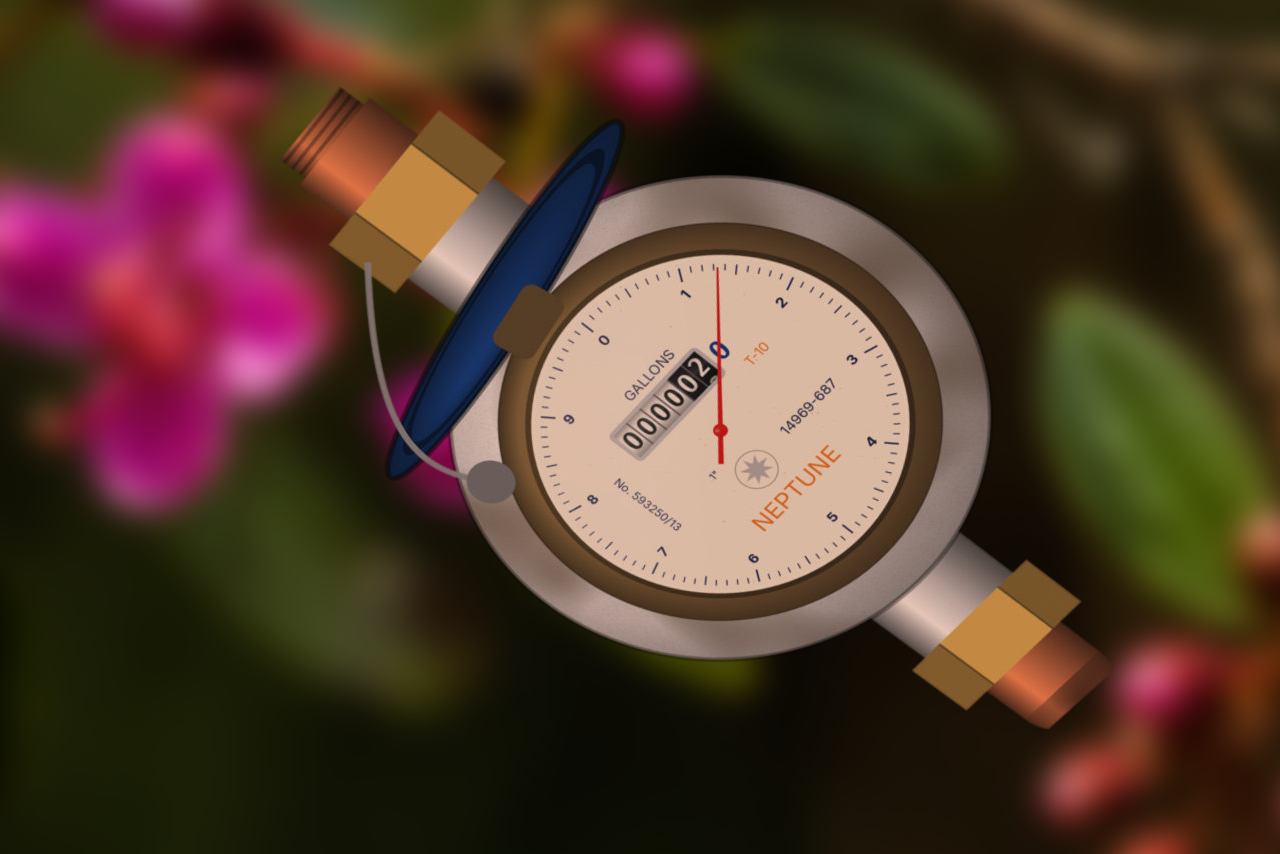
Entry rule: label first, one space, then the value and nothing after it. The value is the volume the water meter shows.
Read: 21.3 gal
